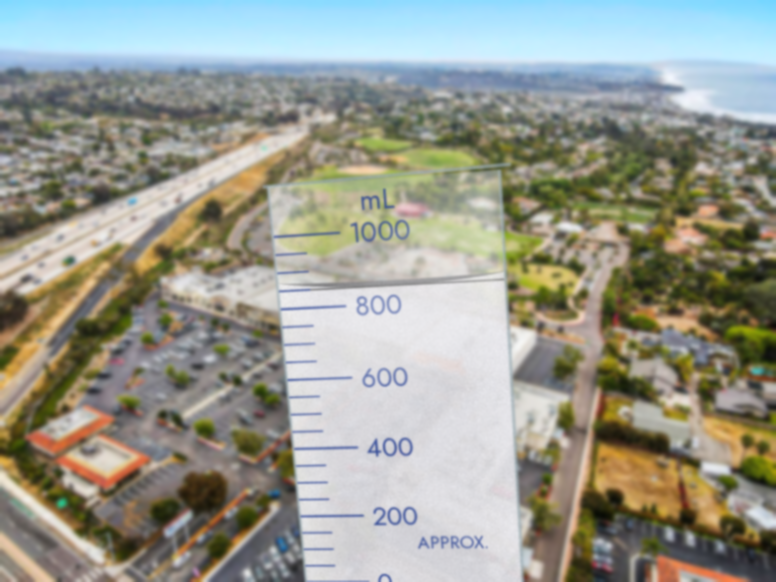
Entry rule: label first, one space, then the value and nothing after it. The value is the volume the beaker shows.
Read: 850 mL
